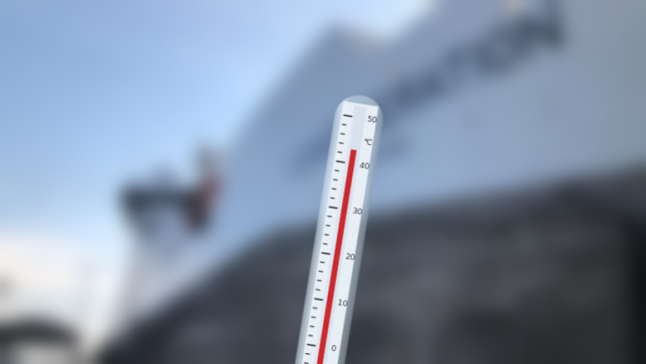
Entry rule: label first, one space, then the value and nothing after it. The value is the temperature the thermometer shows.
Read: 43 °C
